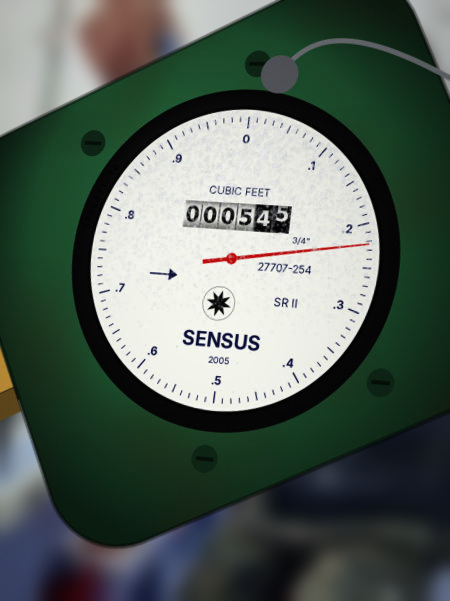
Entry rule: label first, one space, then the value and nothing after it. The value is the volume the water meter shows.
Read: 545.22 ft³
